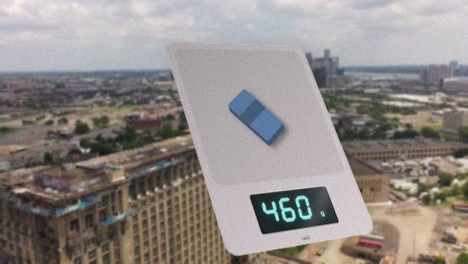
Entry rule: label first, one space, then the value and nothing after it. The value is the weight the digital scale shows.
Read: 460 g
